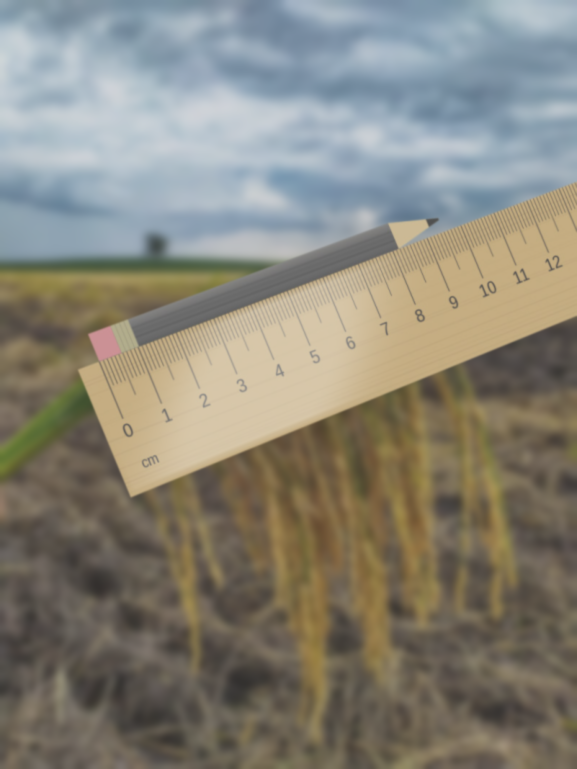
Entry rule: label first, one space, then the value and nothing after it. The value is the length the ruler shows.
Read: 9.5 cm
